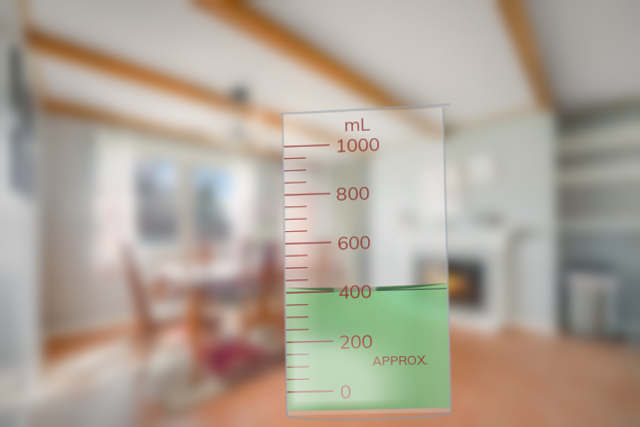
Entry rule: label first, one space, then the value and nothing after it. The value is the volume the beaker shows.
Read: 400 mL
